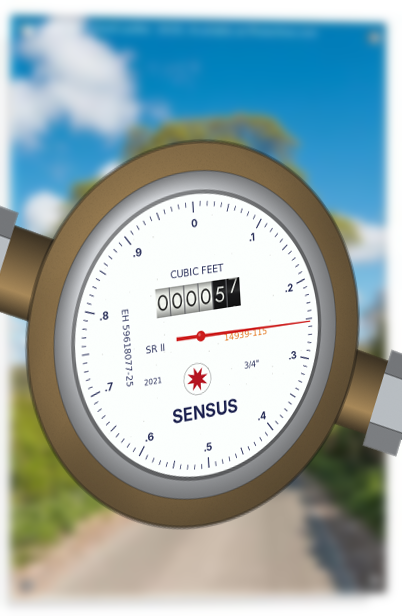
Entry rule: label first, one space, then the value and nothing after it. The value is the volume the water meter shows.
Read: 57.25 ft³
